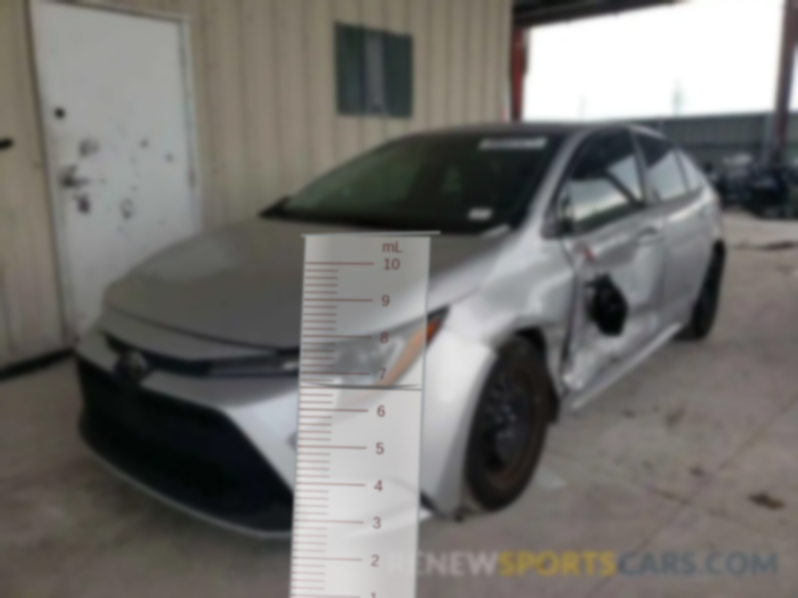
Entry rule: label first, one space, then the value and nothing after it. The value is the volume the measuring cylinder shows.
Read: 6.6 mL
